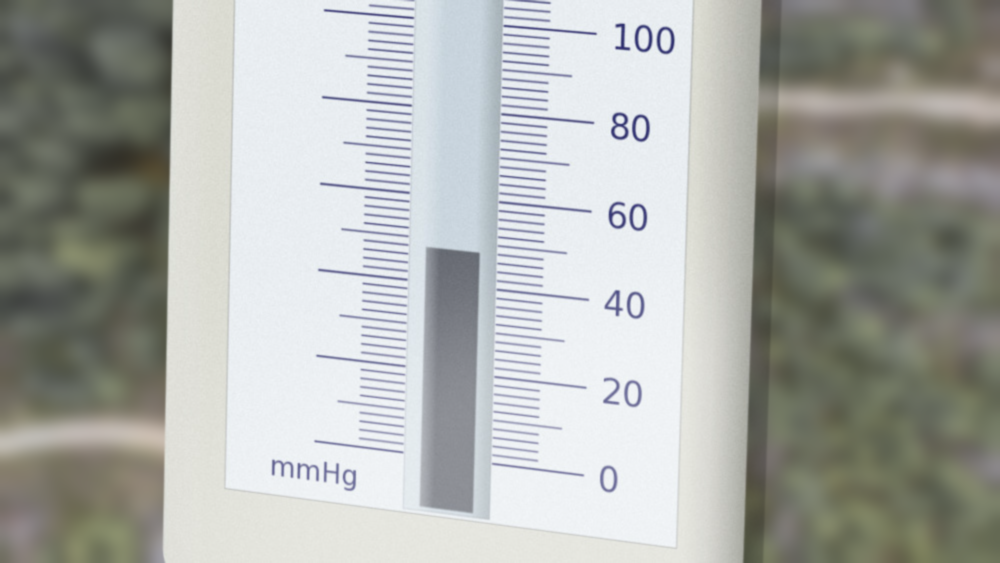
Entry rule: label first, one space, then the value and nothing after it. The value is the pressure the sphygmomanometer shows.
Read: 48 mmHg
